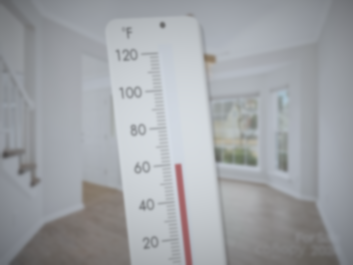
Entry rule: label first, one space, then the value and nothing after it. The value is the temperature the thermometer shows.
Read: 60 °F
